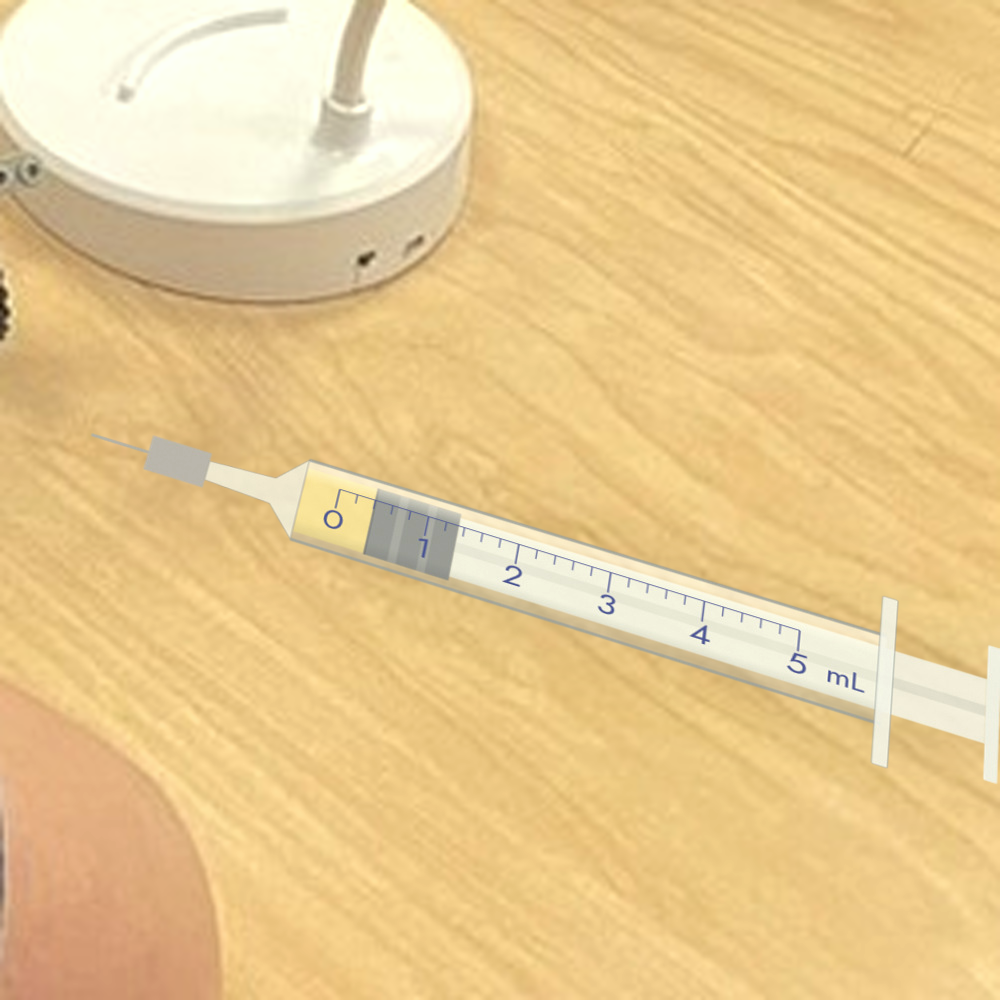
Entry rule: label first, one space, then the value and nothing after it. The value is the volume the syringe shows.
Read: 0.4 mL
